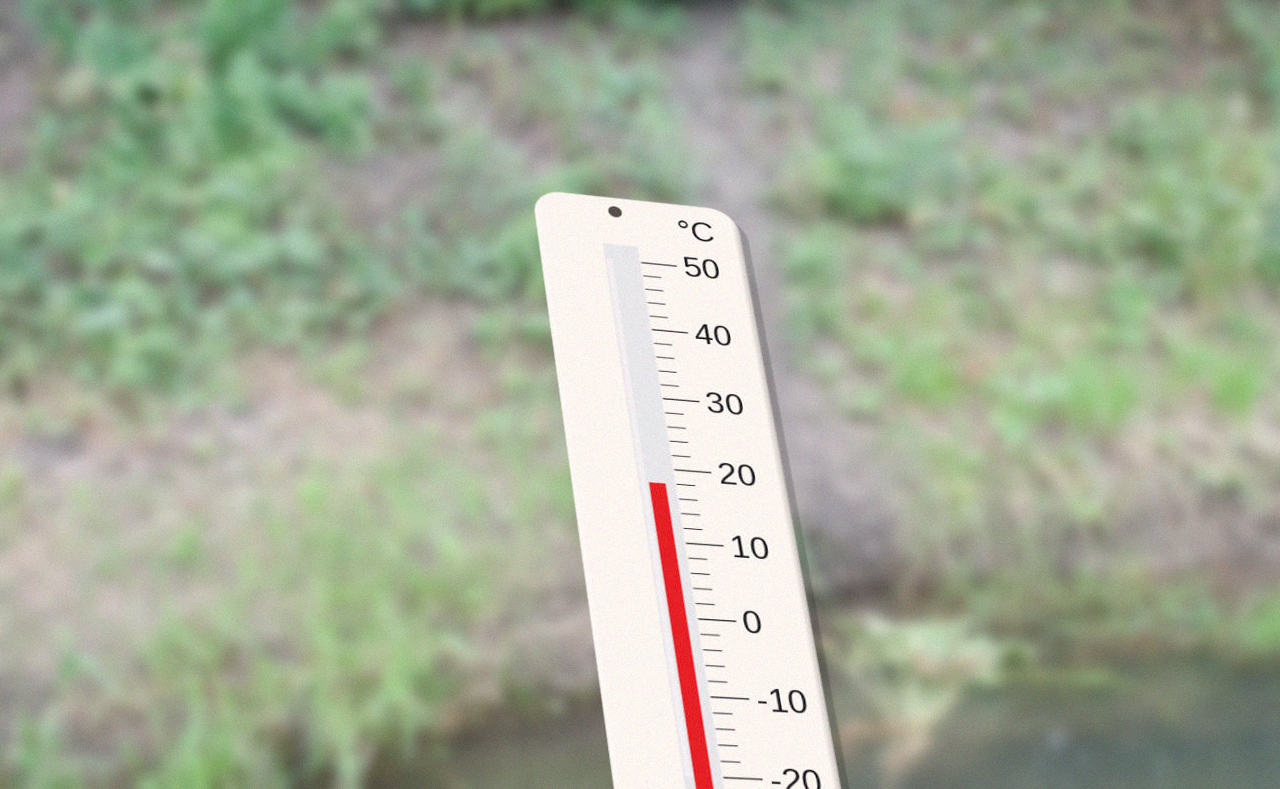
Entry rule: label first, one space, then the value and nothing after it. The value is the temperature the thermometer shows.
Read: 18 °C
